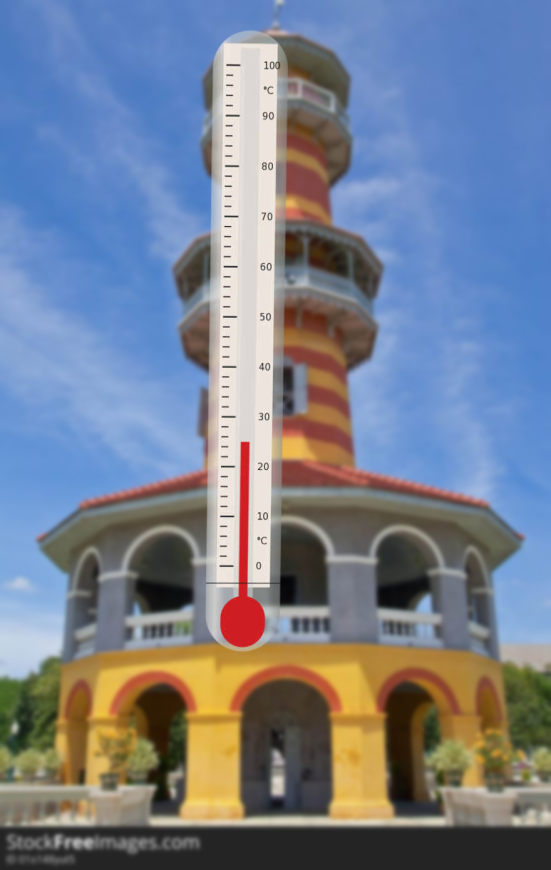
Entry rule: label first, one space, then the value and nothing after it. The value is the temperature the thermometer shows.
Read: 25 °C
